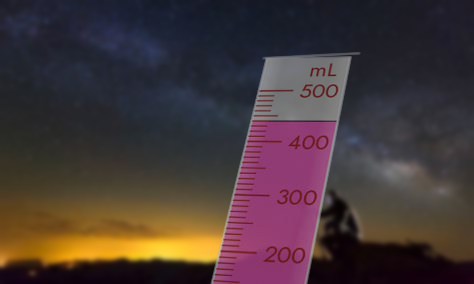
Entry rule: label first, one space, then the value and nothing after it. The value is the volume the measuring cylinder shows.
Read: 440 mL
